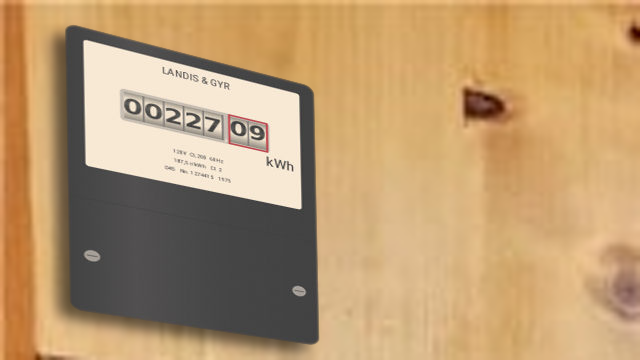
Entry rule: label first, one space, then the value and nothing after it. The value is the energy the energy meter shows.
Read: 227.09 kWh
